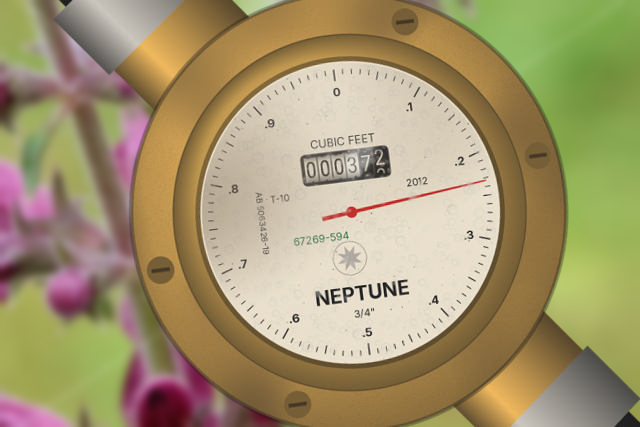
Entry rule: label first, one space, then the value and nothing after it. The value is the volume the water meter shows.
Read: 372.23 ft³
